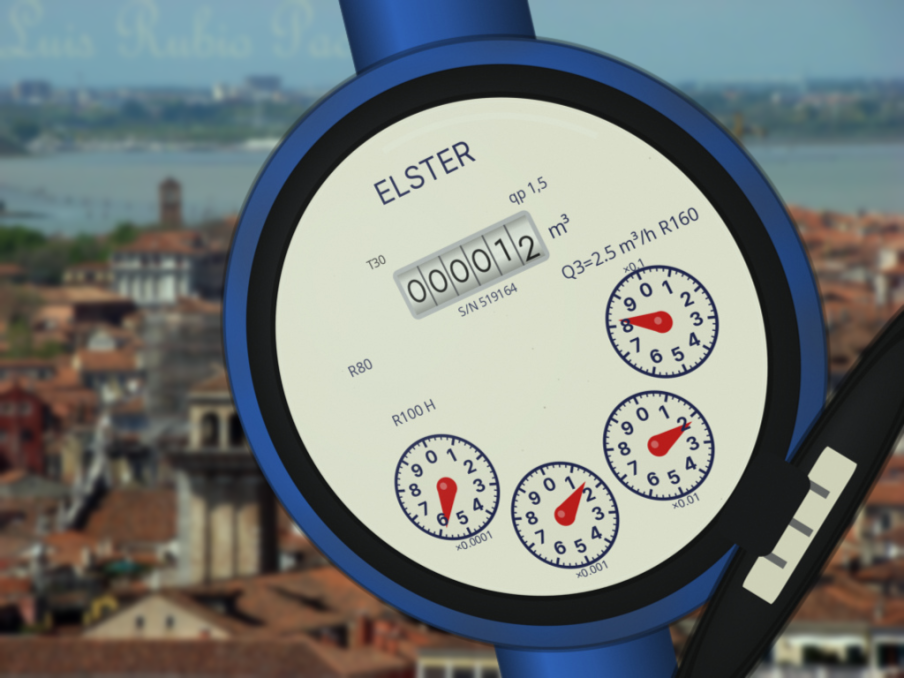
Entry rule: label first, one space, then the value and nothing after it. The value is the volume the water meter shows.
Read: 11.8215 m³
